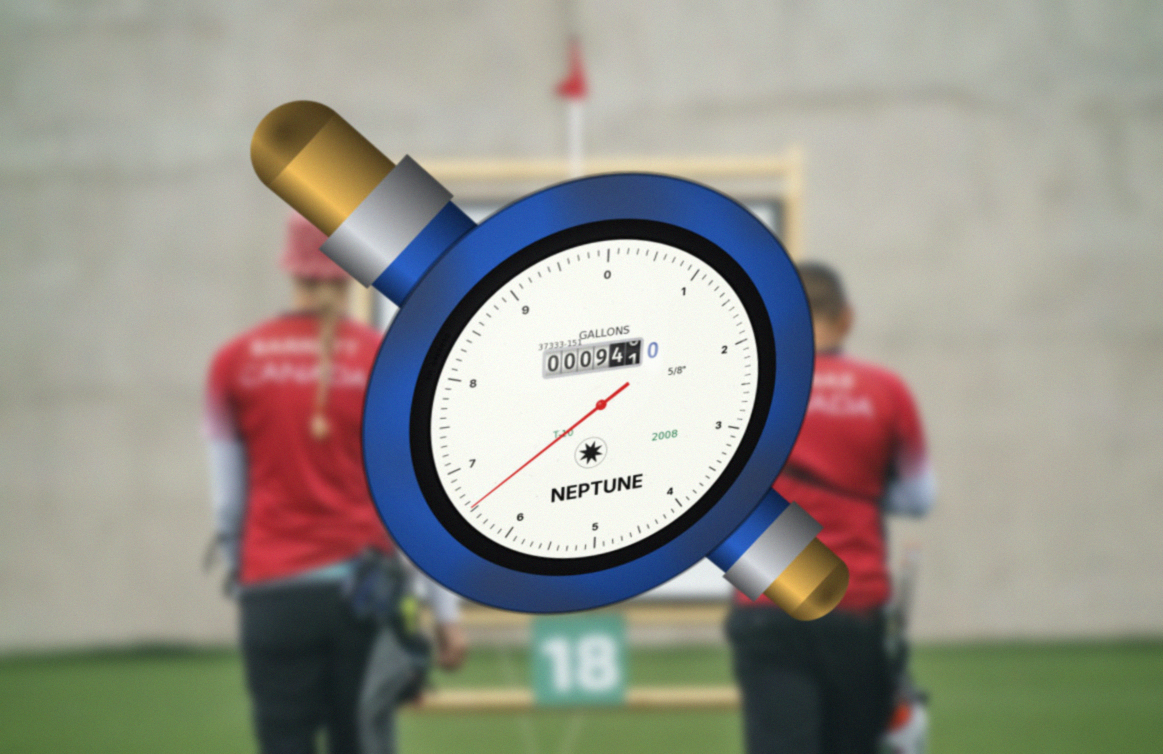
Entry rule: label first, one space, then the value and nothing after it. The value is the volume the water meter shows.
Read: 9406.5 gal
